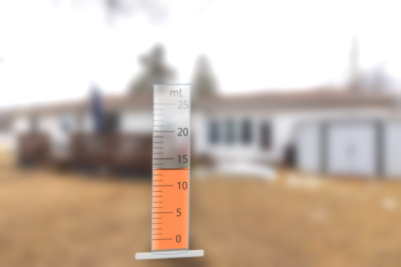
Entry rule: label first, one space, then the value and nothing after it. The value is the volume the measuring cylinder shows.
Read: 13 mL
